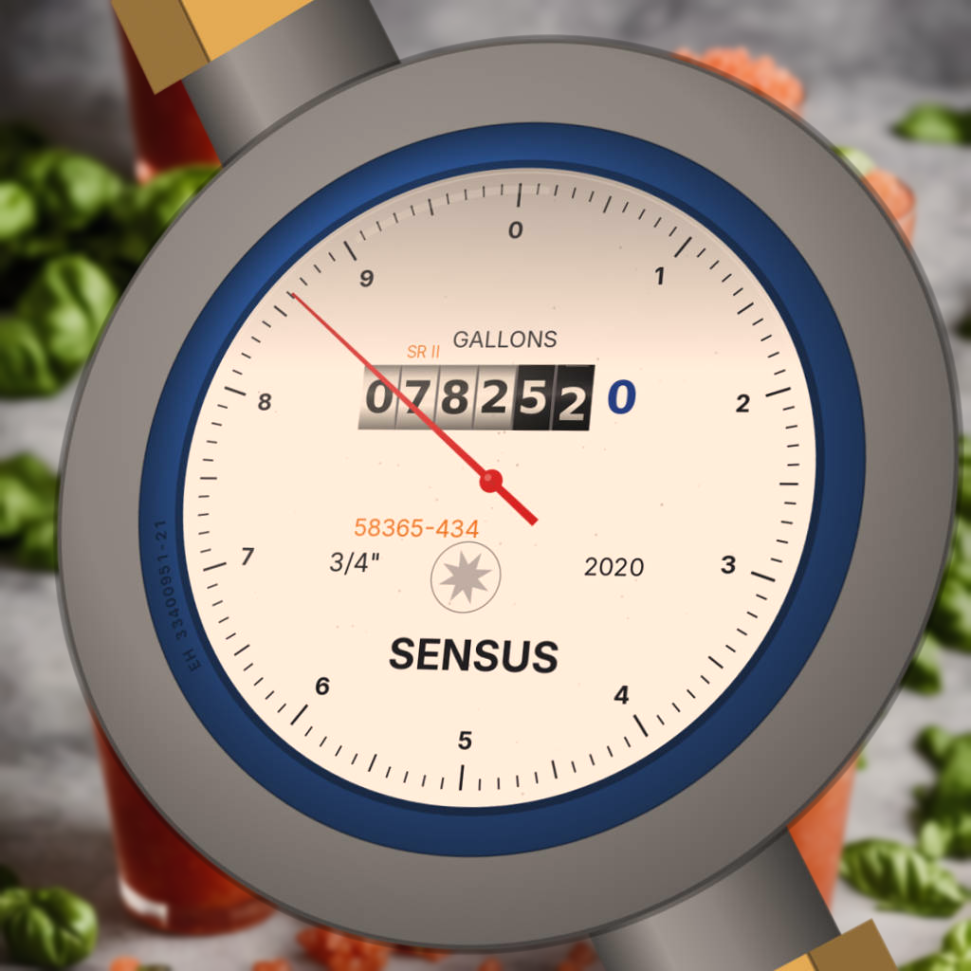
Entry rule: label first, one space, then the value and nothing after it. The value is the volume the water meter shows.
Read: 782518.6 gal
